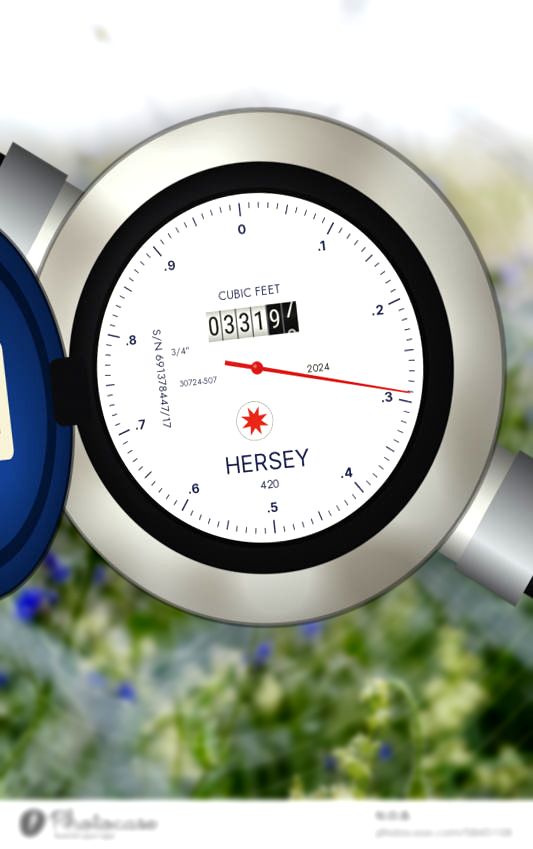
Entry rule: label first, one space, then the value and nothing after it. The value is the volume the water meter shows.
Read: 33197.29 ft³
